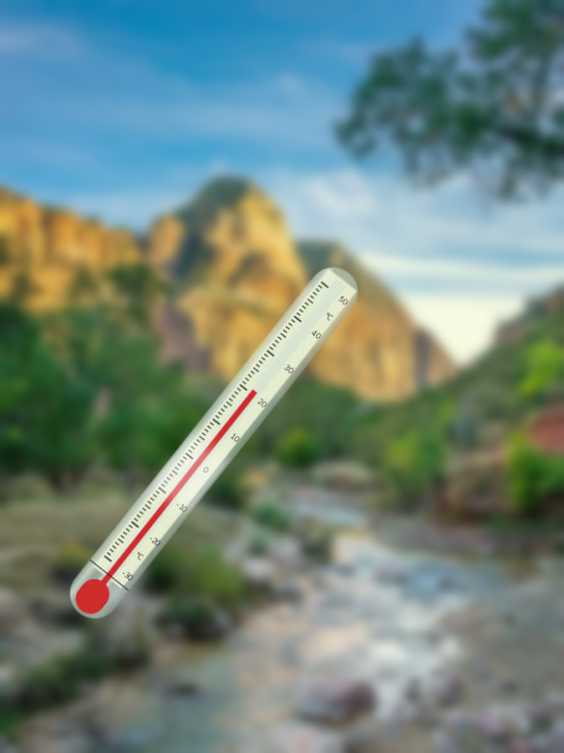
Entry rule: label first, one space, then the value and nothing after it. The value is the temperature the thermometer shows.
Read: 21 °C
